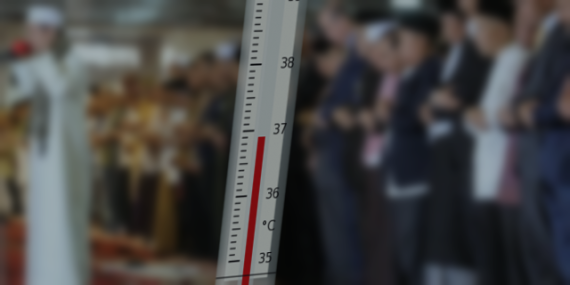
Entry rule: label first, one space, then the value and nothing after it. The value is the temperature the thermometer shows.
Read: 36.9 °C
